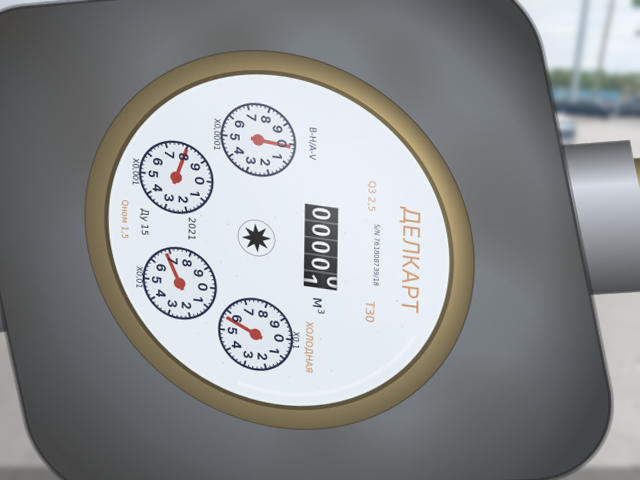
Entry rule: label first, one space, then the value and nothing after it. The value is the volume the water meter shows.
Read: 0.5680 m³
